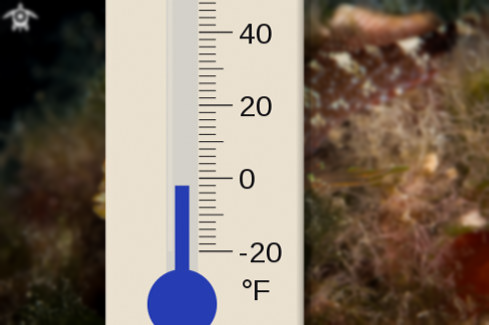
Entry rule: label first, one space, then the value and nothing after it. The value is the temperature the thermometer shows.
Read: -2 °F
